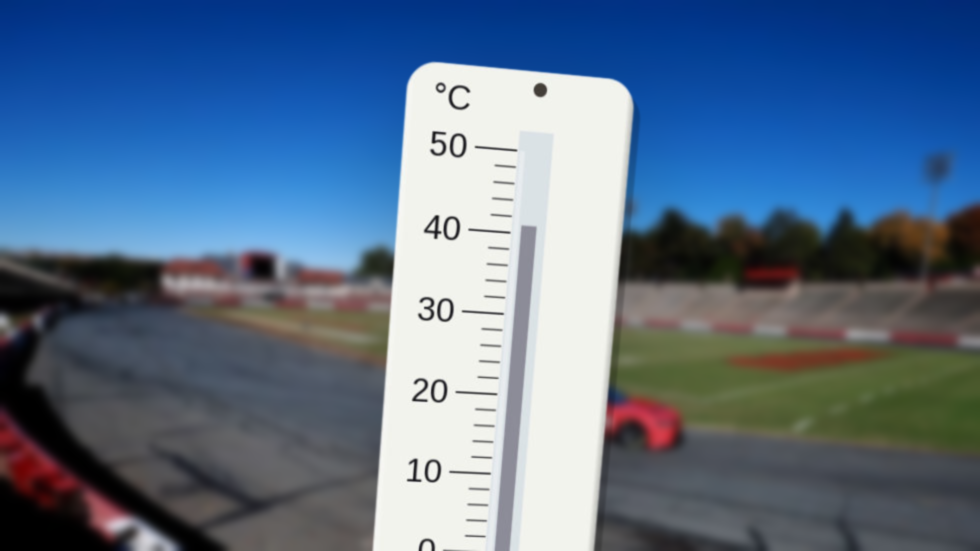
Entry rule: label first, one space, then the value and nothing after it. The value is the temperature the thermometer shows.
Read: 41 °C
